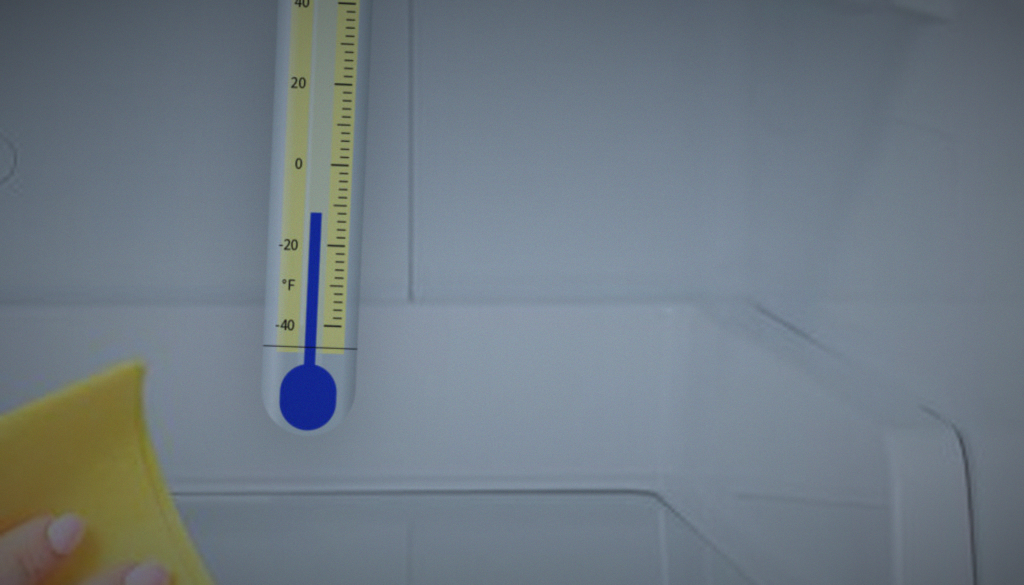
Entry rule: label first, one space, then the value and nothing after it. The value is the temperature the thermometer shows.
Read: -12 °F
